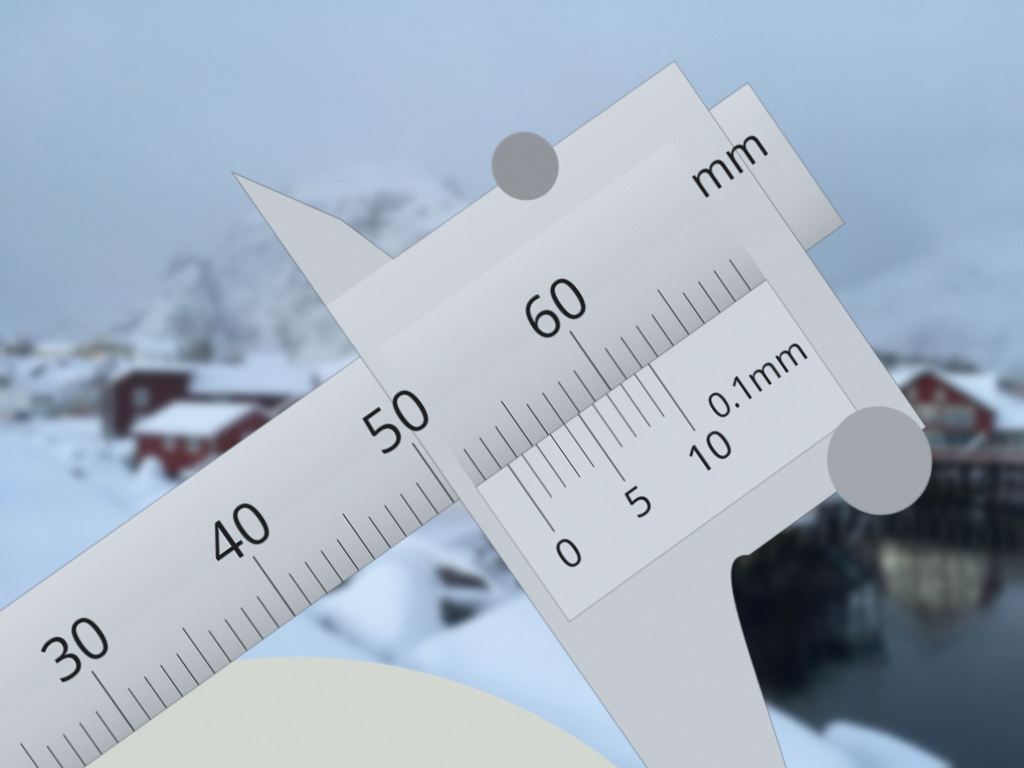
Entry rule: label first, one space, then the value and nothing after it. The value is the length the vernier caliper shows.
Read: 53.4 mm
